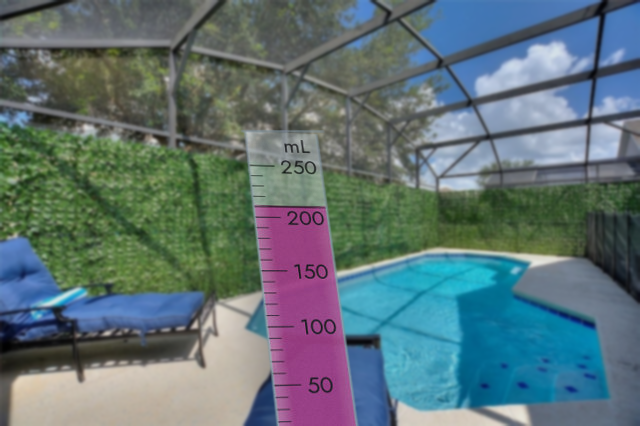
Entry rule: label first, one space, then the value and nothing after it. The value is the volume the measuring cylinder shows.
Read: 210 mL
